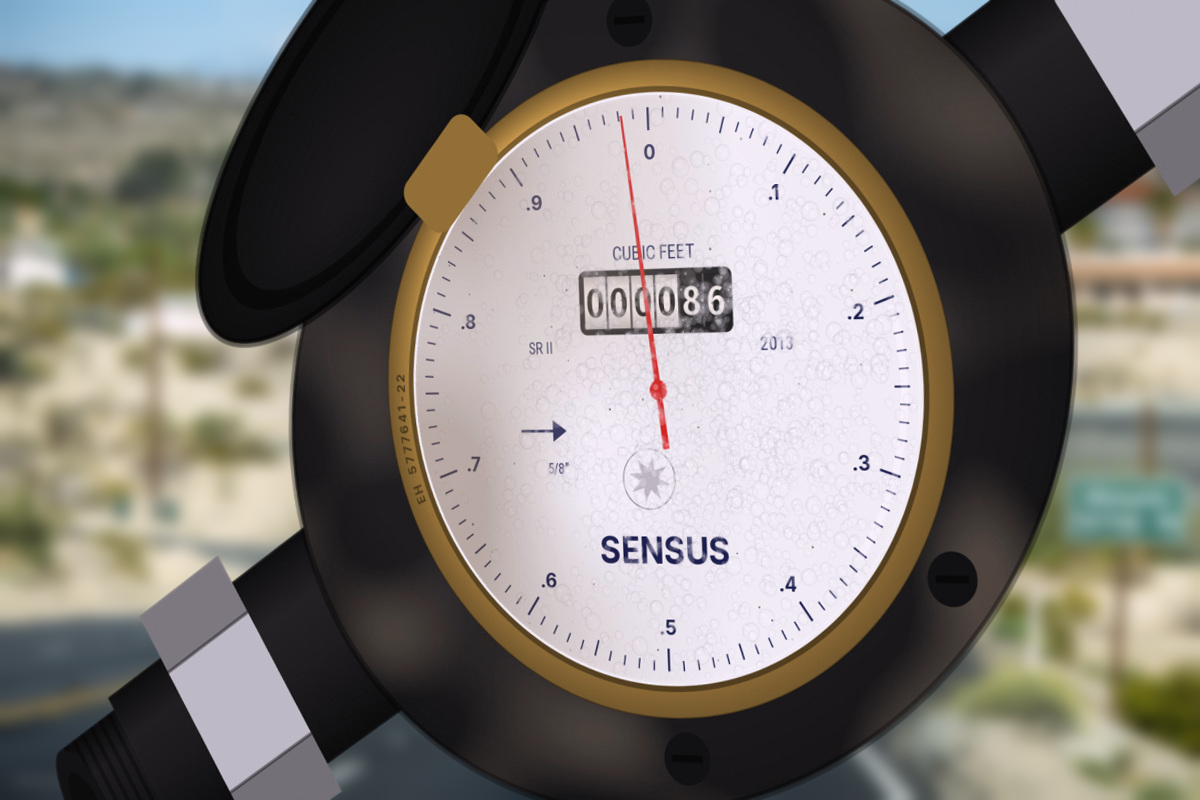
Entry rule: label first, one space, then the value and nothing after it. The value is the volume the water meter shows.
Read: 85.98 ft³
